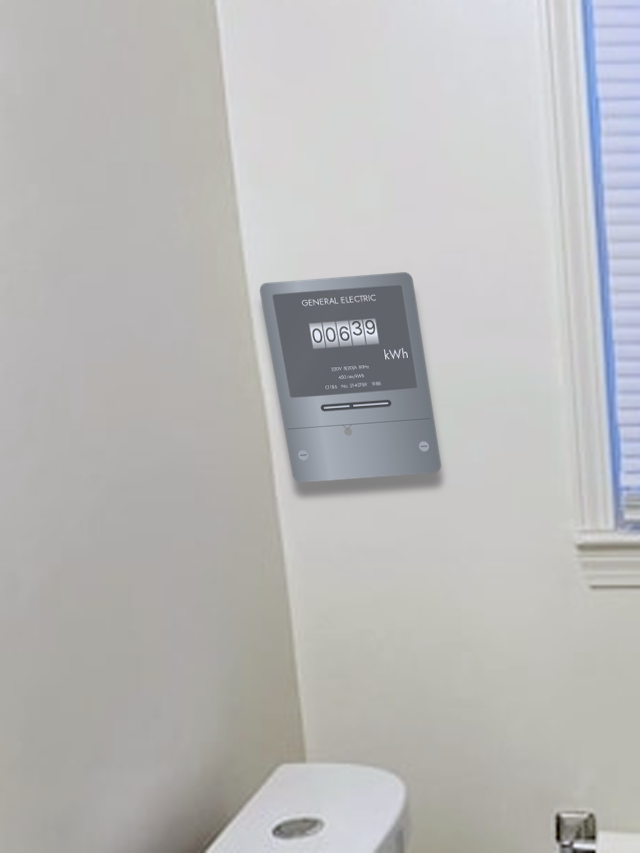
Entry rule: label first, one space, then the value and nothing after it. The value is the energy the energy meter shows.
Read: 639 kWh
